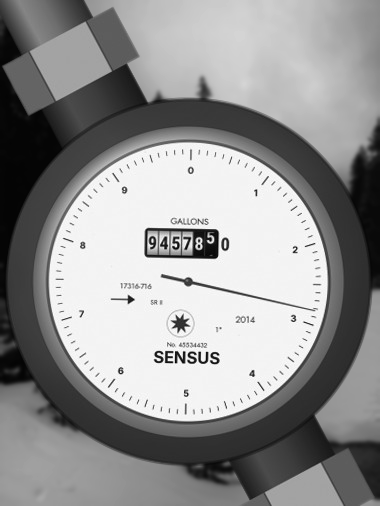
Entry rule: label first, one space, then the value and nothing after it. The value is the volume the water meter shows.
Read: 9457852.8 gal
